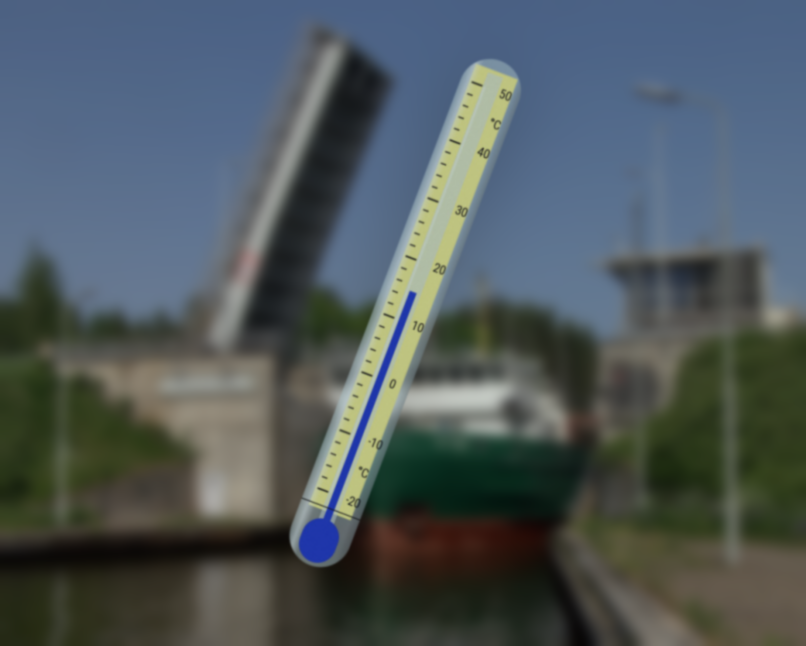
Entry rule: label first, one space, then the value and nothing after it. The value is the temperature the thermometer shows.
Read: 15 °C
